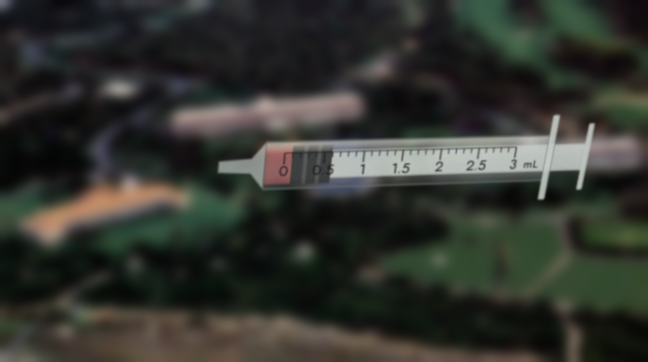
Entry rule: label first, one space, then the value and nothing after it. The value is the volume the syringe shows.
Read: 0.1 mL
